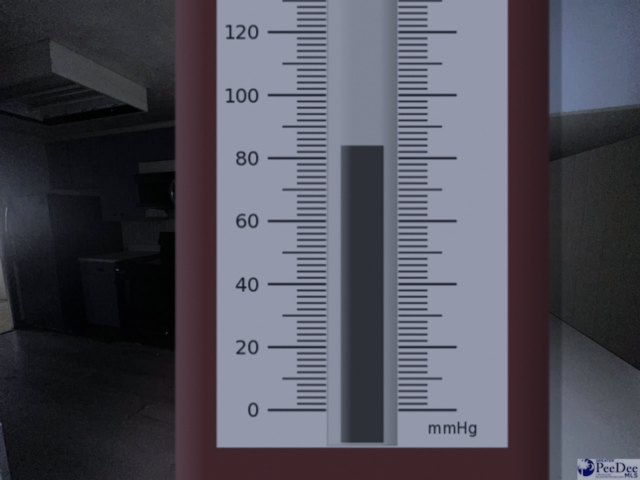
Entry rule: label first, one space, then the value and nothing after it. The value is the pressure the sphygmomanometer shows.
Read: 84 mmHg
